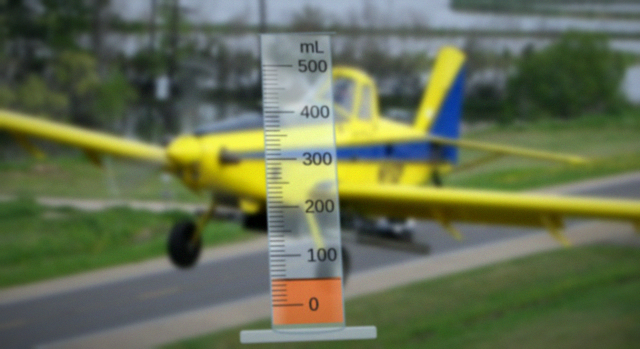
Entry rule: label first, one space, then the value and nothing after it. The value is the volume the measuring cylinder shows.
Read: 50 mL
